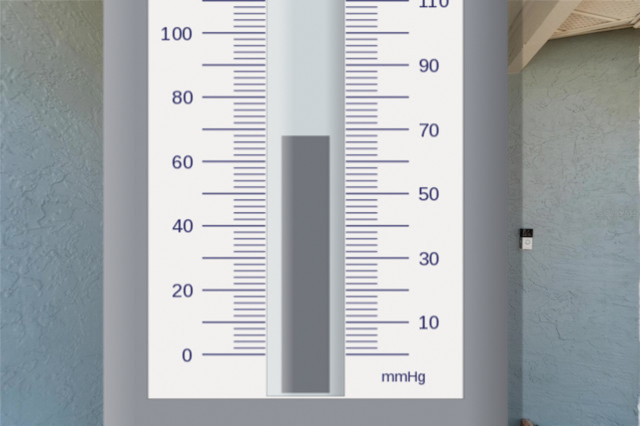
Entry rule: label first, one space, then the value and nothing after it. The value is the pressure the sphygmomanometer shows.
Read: 68 mmHg
